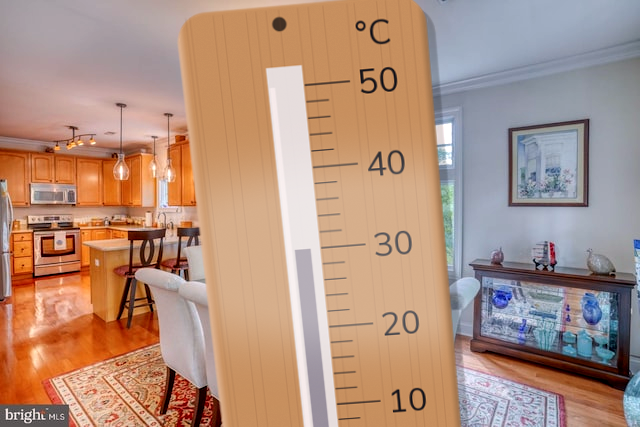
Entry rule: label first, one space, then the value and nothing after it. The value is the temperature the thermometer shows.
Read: 30 °C
